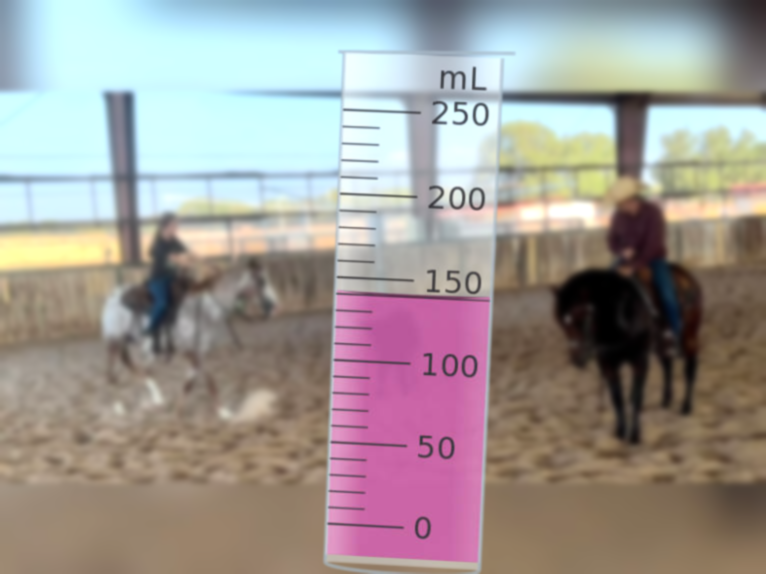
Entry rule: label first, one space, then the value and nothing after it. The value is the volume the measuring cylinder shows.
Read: 140 mL
